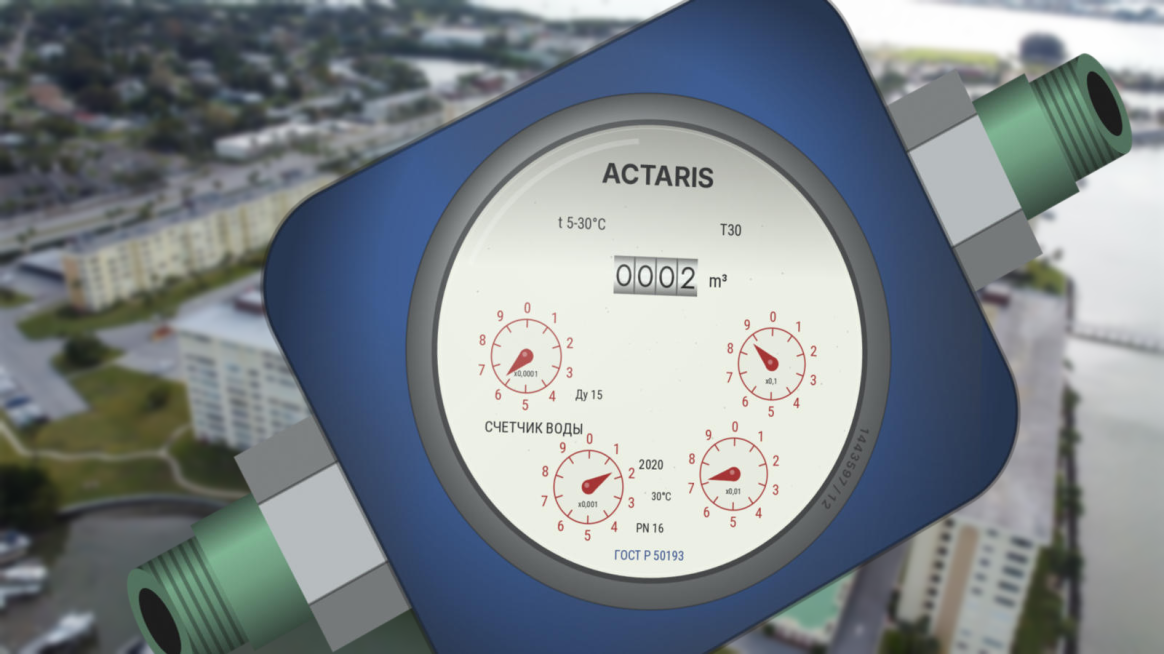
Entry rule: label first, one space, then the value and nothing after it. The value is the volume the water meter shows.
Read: 2.8716 m³
